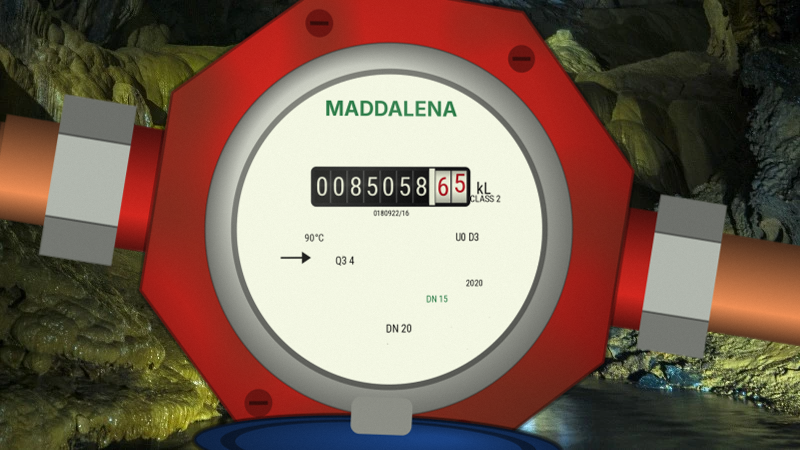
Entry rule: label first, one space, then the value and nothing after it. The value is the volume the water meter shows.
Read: 85058.65 kL
